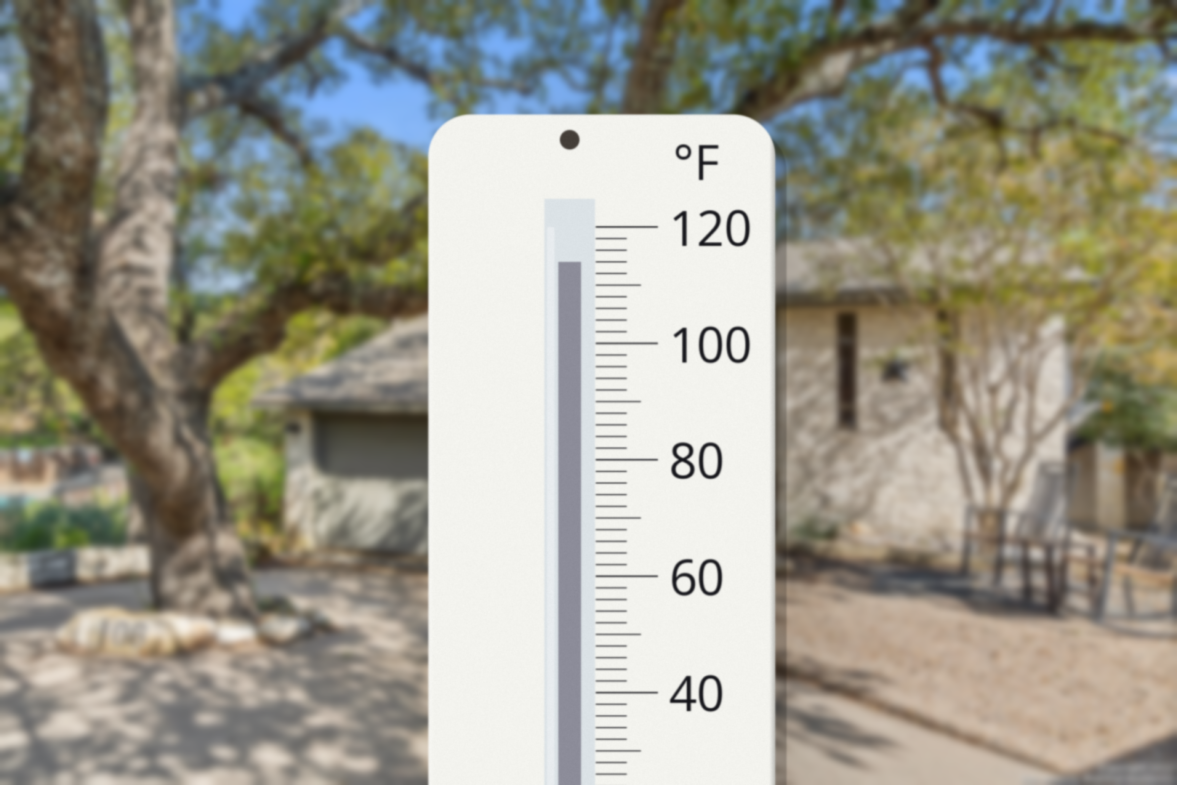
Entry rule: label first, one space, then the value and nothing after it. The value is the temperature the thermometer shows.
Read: 114 °F
